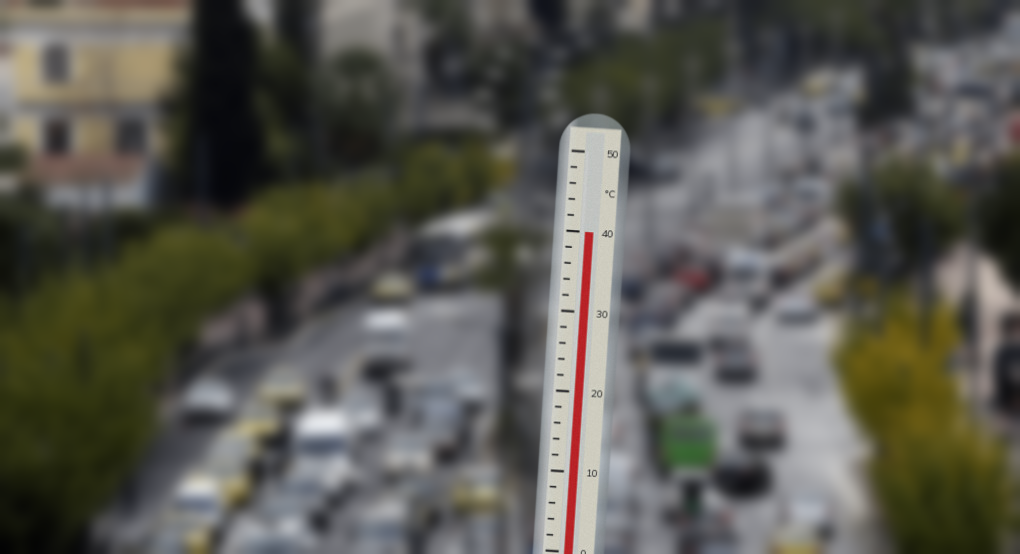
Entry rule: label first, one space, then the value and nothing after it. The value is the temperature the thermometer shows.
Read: 40 °C
